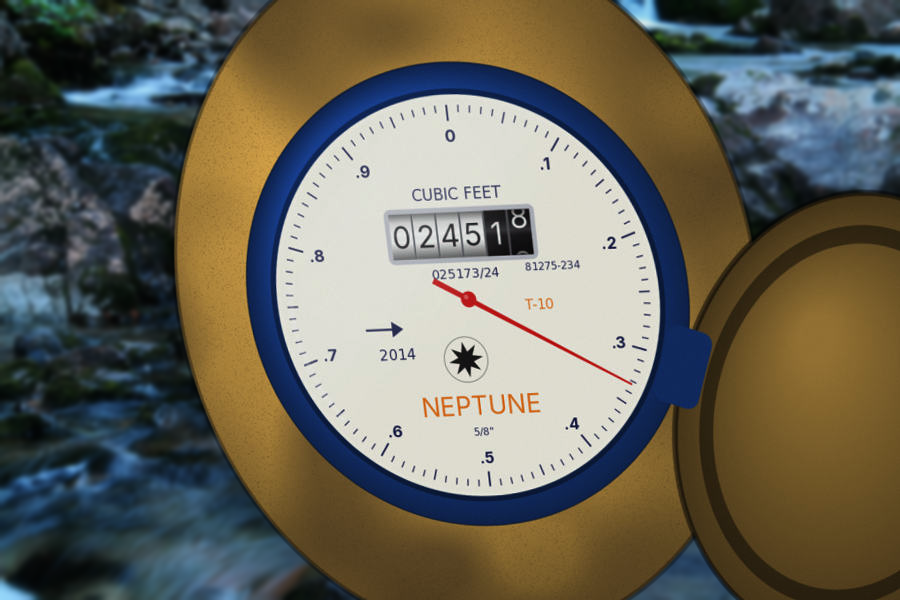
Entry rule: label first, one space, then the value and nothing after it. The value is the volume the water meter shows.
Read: 24518.33 ft³
